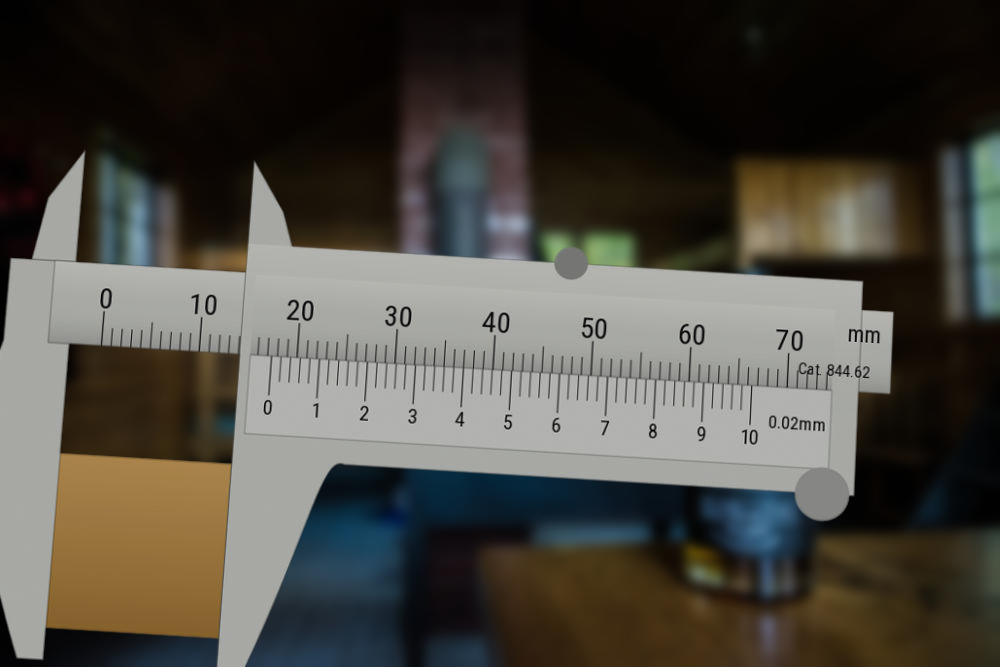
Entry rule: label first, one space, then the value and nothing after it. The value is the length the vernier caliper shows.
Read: 17.4 mm
